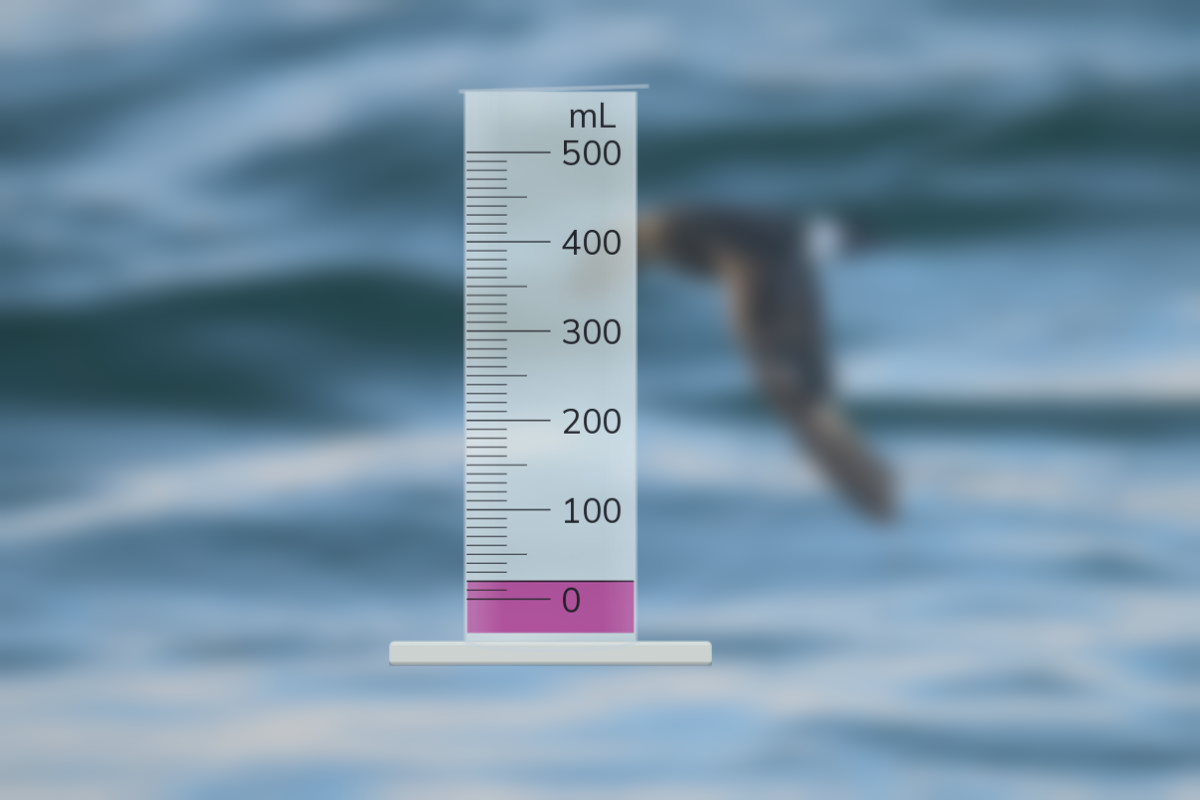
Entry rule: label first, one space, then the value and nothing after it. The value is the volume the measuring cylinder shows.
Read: 20 mL
